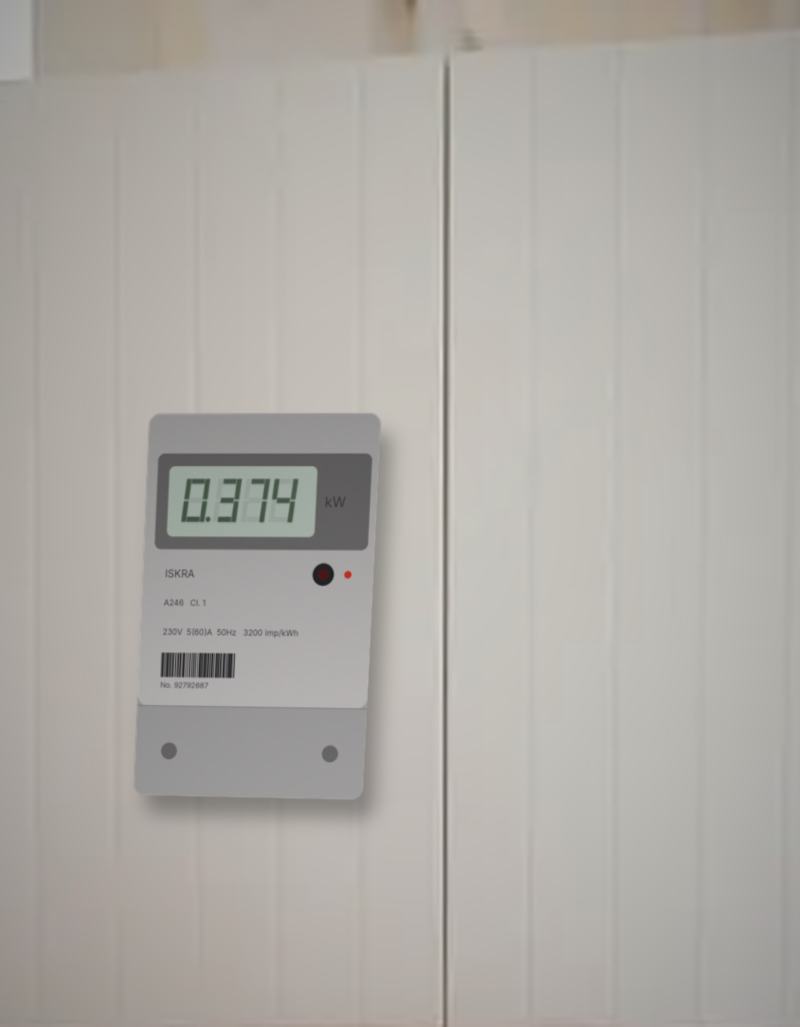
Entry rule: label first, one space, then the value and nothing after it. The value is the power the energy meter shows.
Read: 0.374 kW
